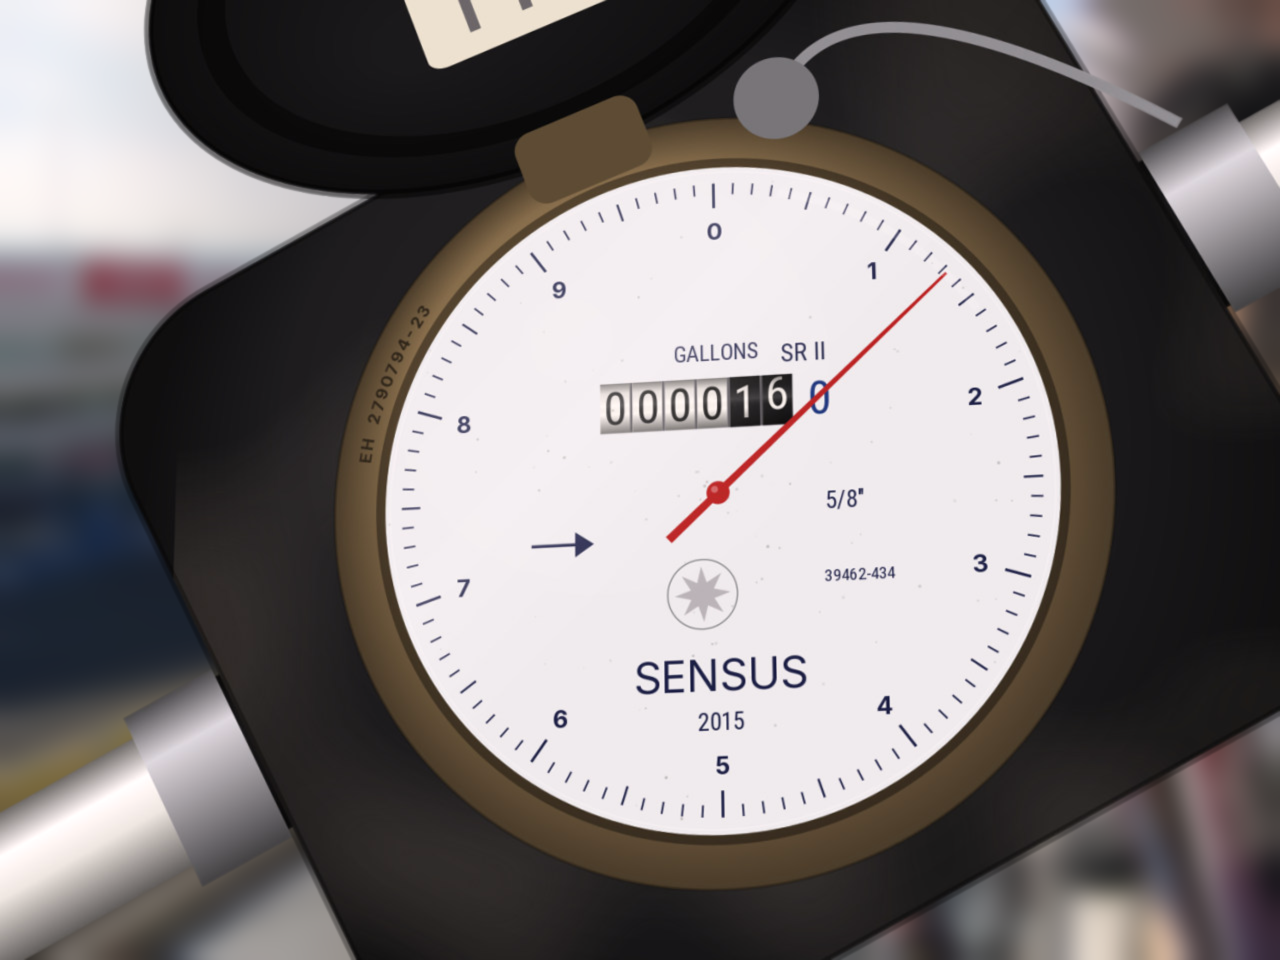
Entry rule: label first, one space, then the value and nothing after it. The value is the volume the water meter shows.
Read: 161.3 gal
